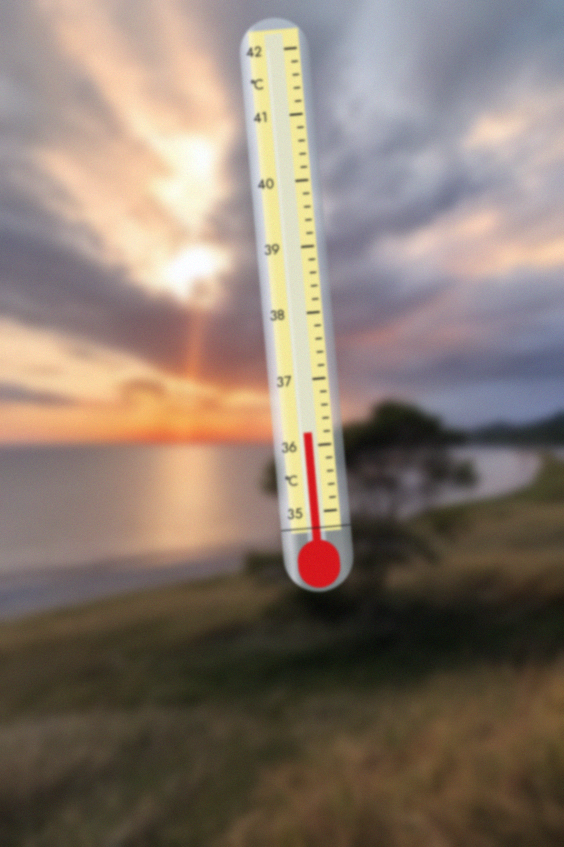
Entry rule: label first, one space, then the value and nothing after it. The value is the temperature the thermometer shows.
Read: 36.2 °C
